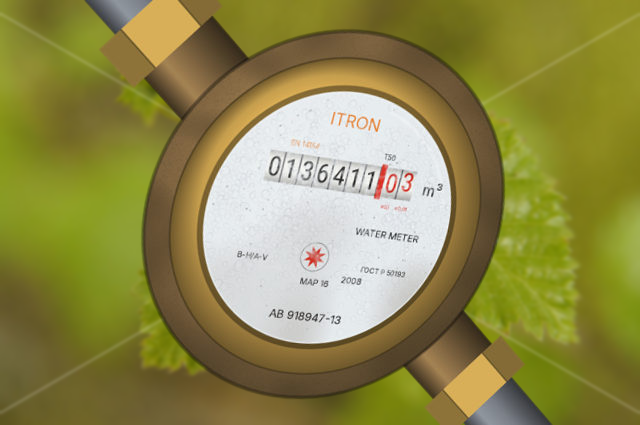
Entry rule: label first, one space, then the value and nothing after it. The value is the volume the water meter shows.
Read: 136411.03 m³
